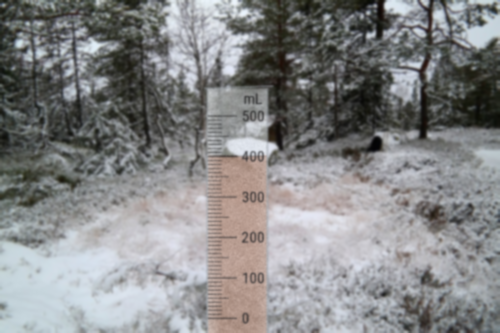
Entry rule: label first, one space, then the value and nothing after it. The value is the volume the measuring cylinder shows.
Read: 400 mL
